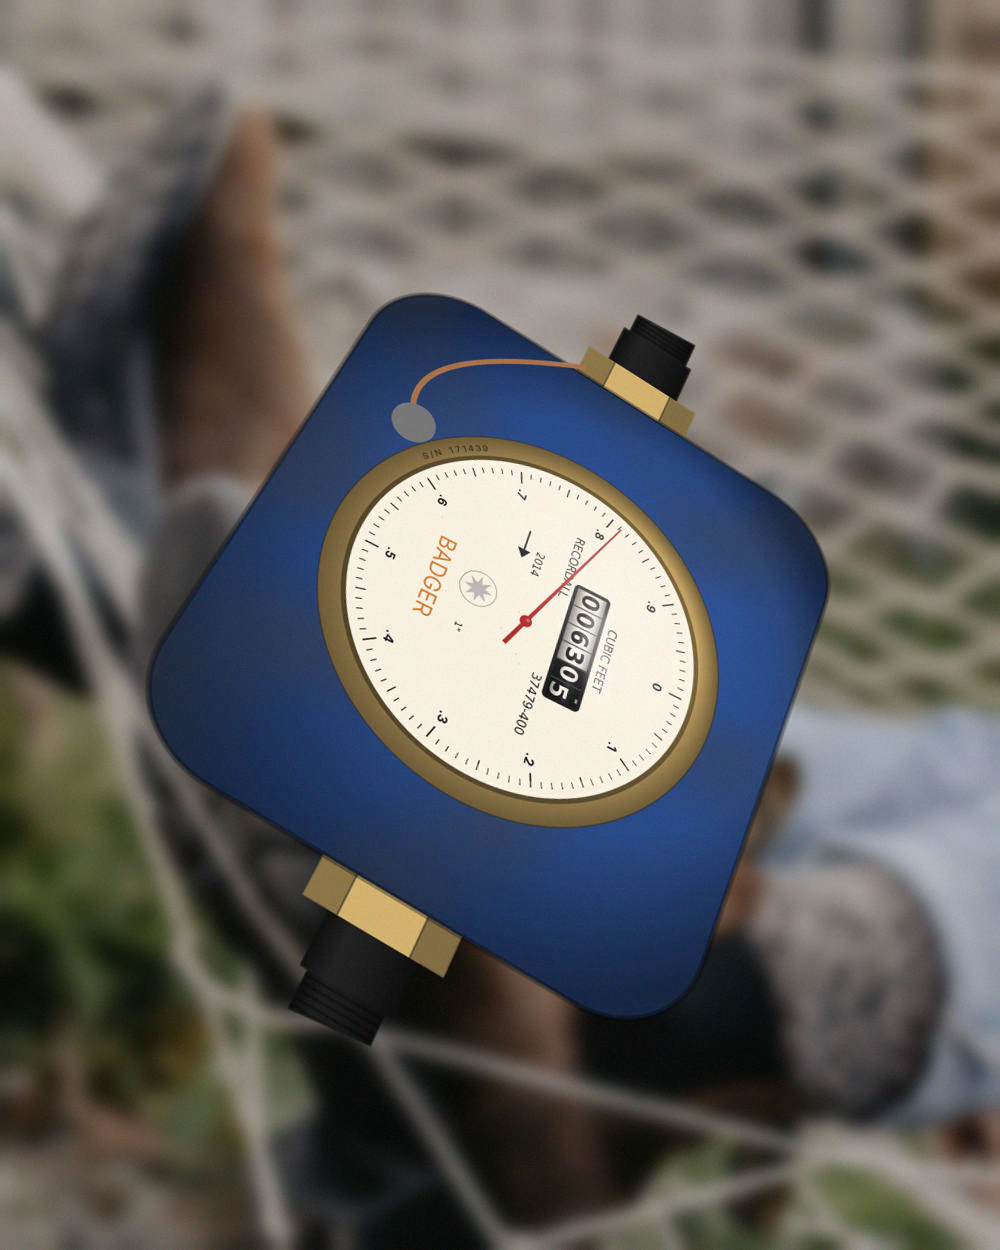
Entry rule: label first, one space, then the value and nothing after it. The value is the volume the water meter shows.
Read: 6304.81 ft³
